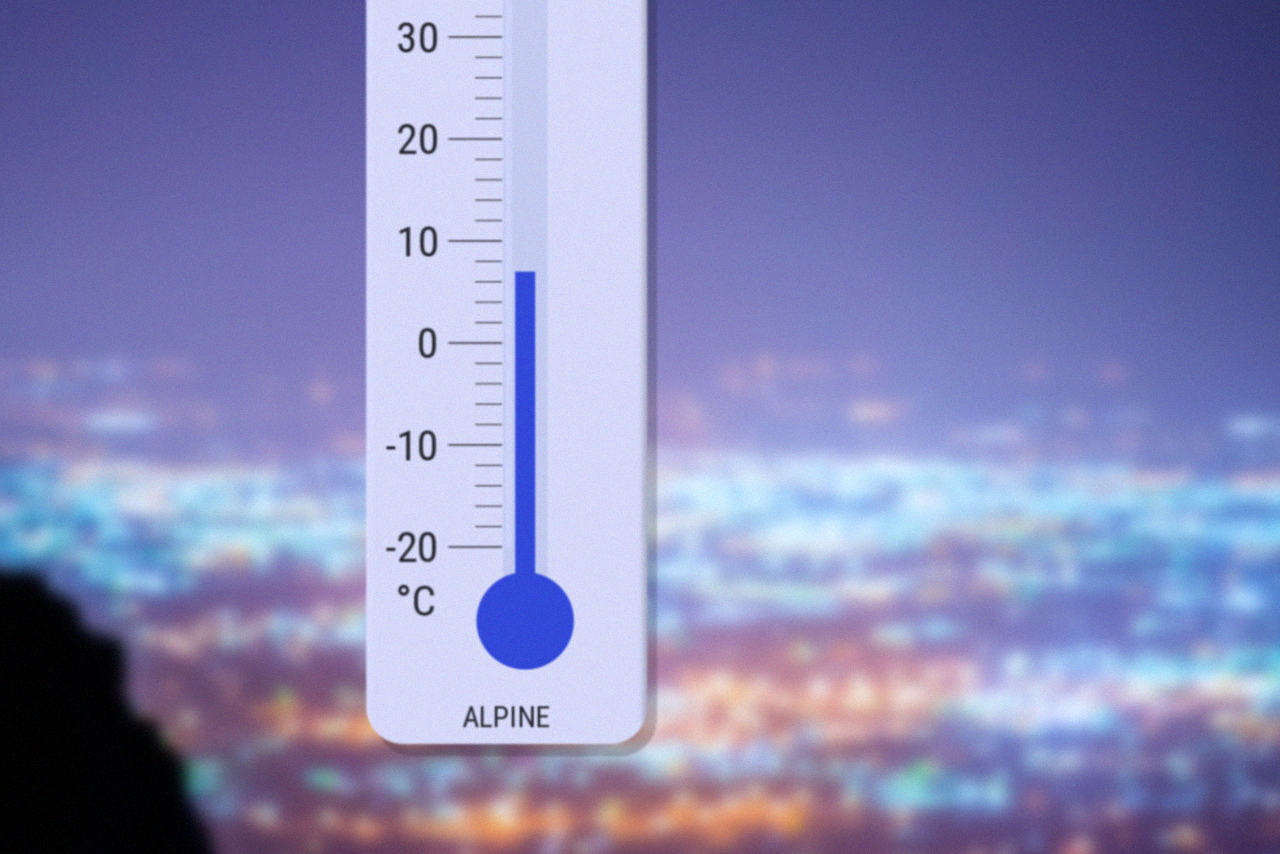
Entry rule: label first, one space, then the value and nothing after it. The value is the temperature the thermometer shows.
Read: 7 °C
